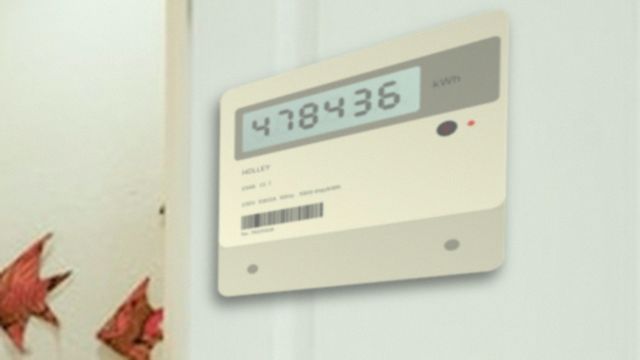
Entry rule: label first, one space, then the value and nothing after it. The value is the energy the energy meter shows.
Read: 478436 kWh
